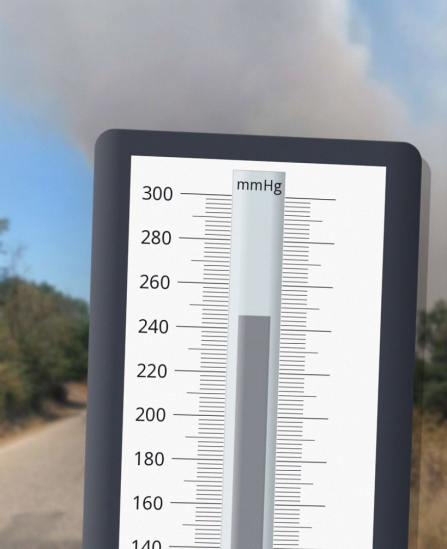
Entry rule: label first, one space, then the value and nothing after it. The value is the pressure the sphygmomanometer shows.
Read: 246 mmHg
